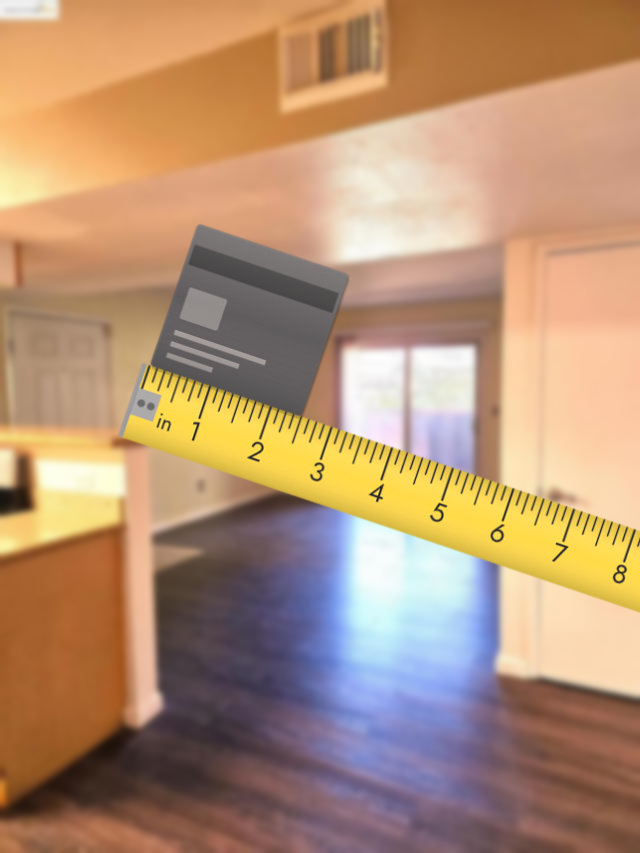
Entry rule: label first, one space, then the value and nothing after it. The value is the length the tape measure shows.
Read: 2.5 in
